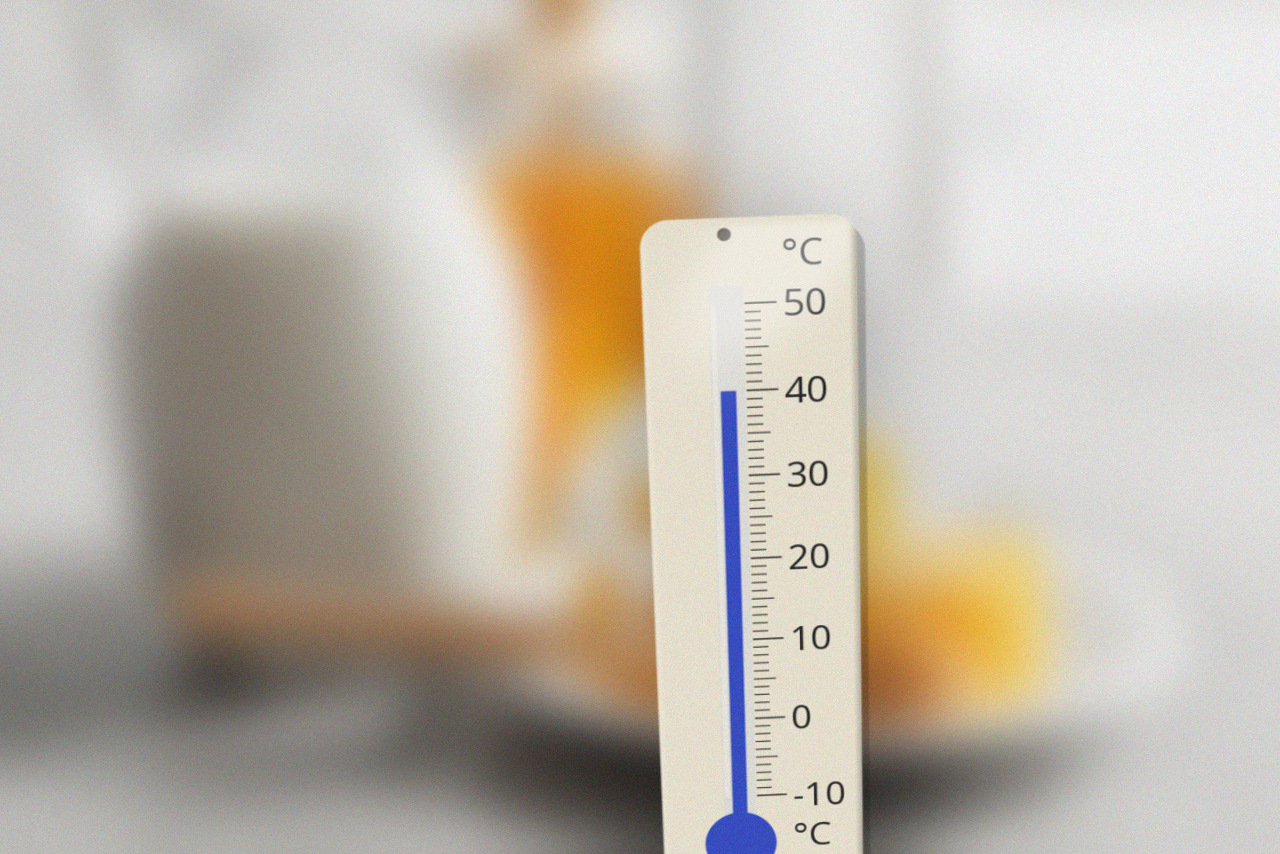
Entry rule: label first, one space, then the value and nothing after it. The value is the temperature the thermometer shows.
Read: 40 °C
